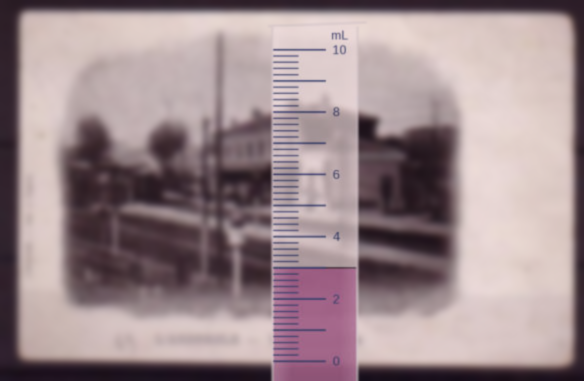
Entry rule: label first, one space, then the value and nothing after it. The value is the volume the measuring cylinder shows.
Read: 3 mL
